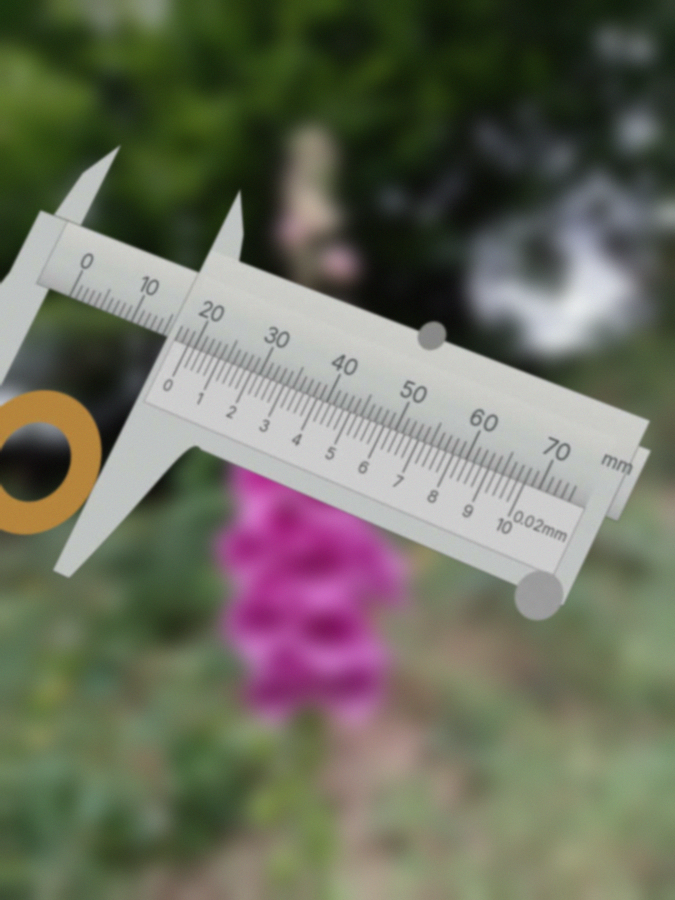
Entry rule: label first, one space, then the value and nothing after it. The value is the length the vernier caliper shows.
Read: 19.0 mm
